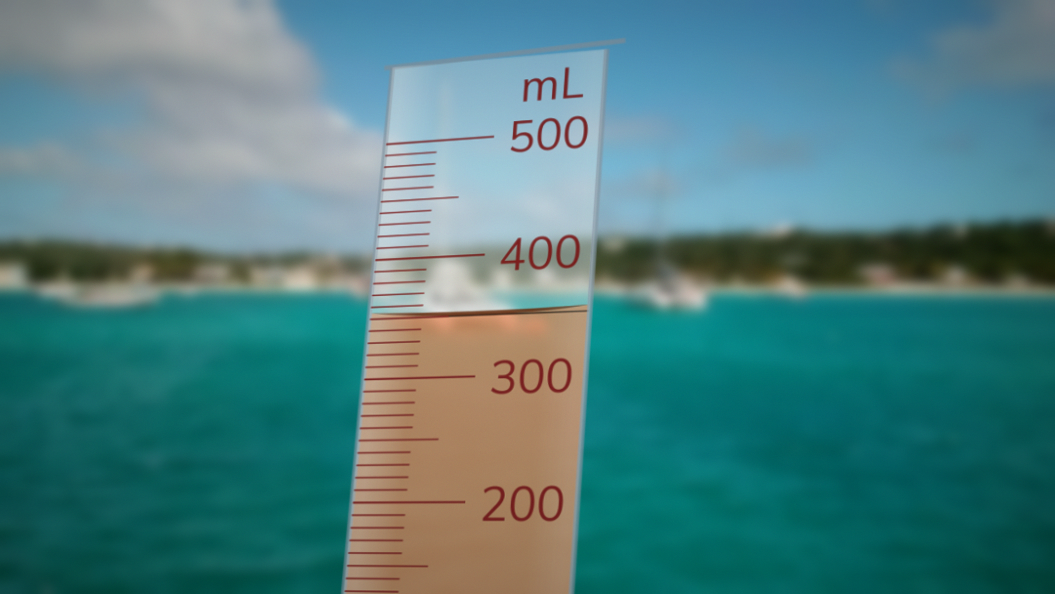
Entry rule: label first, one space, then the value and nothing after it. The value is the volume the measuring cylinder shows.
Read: 350 mL
